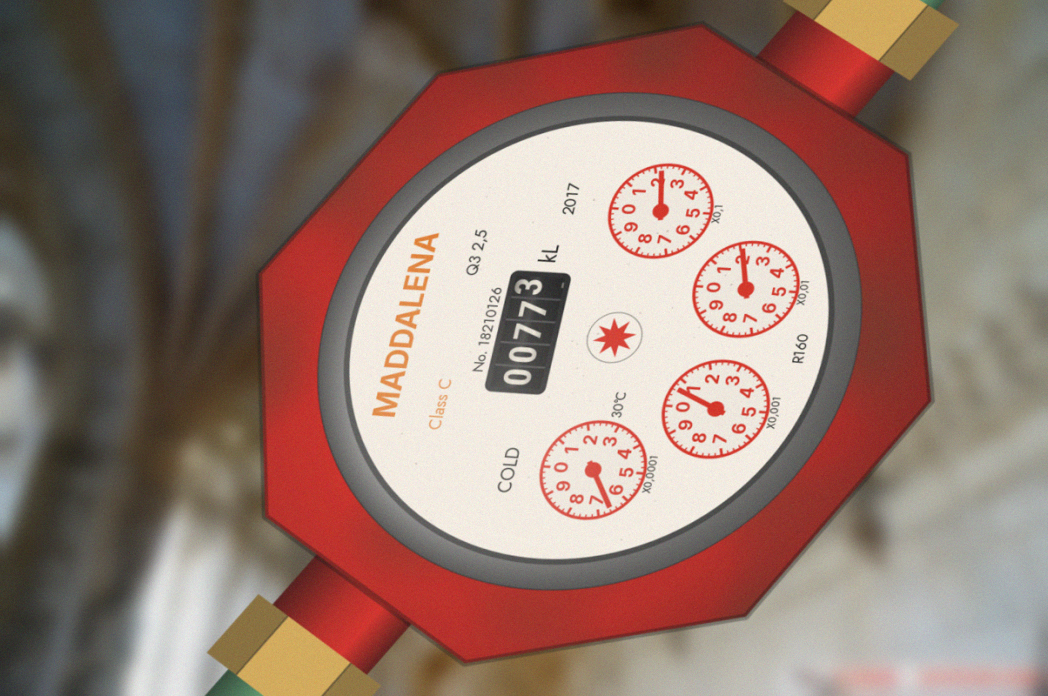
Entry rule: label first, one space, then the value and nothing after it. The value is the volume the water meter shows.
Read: 773.2206 kL
